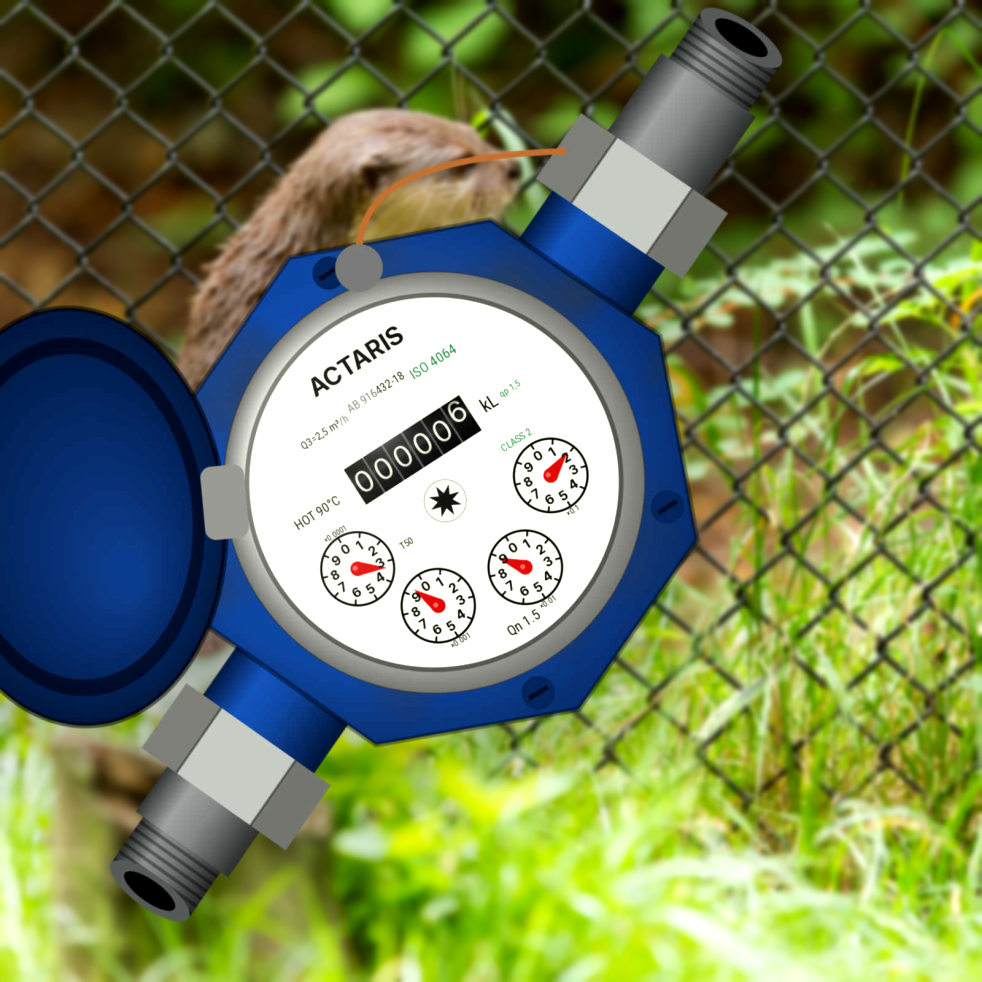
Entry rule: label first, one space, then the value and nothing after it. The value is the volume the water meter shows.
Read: 6.1893 kL
